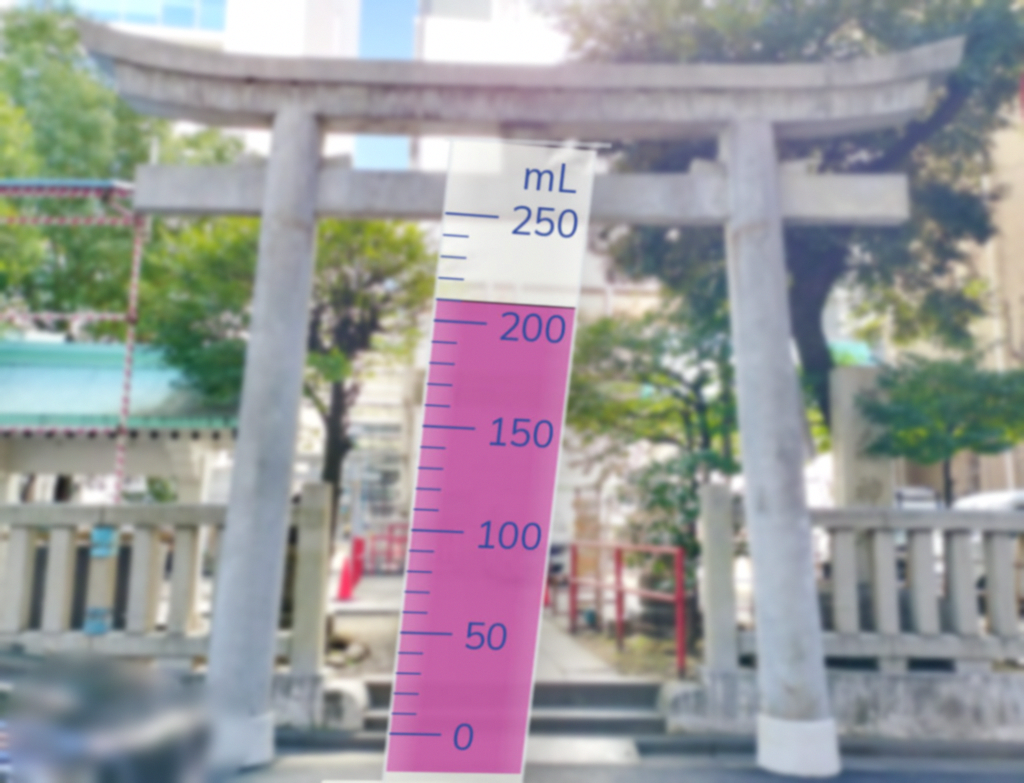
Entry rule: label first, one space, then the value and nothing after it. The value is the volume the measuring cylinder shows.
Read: 210 mL
